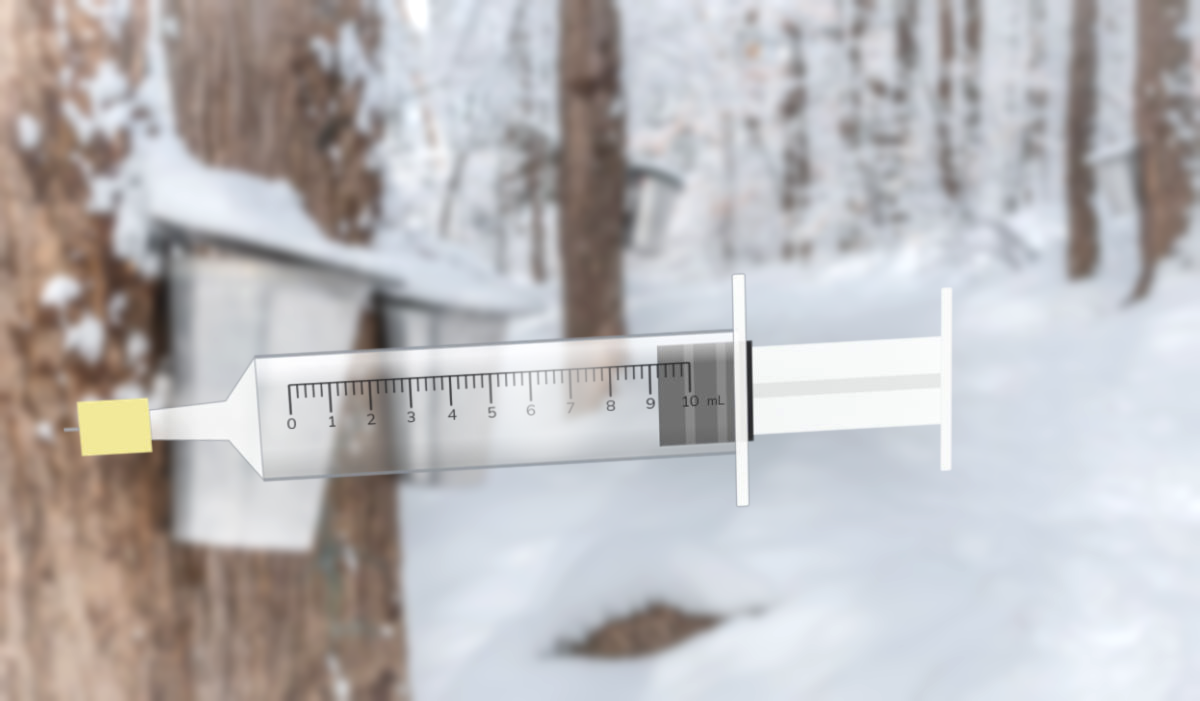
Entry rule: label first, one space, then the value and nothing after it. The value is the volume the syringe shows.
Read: 9.2 mL
